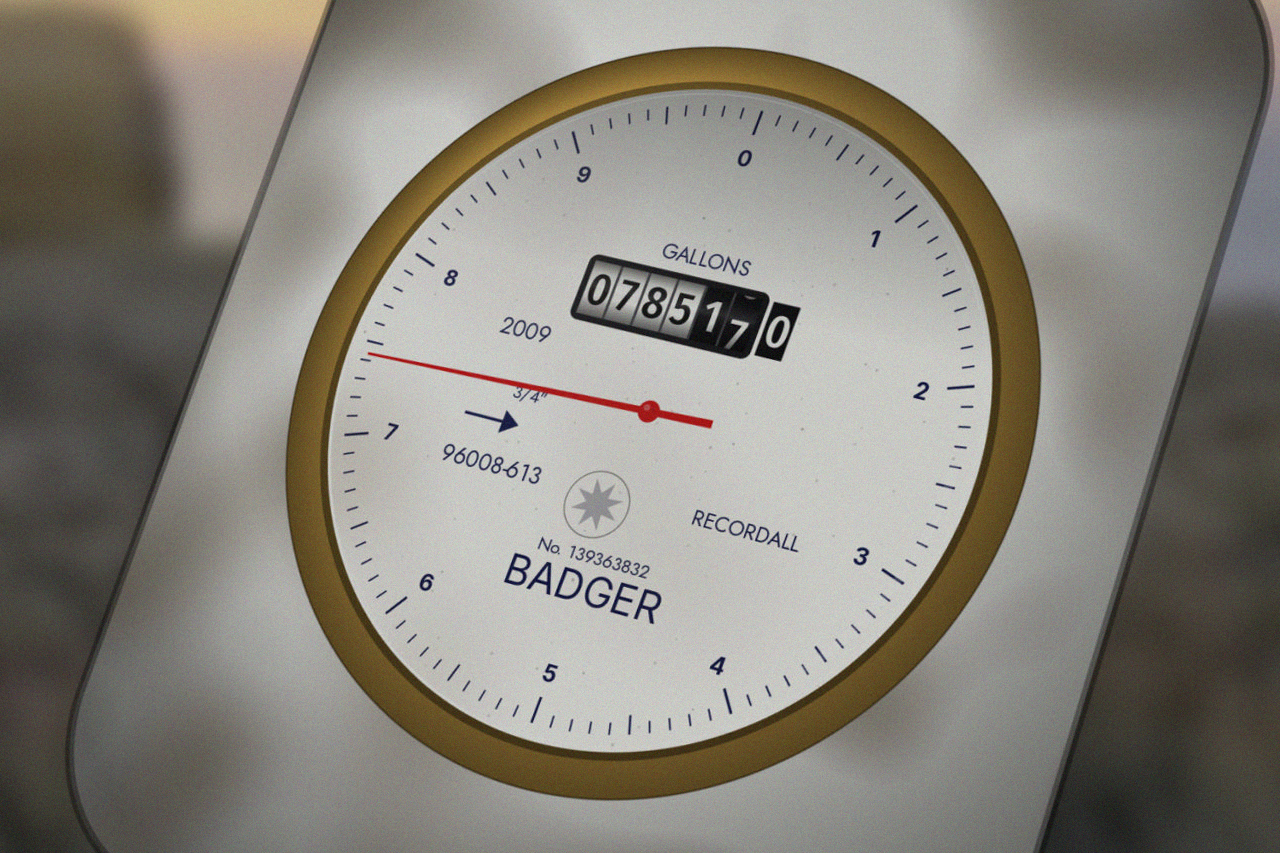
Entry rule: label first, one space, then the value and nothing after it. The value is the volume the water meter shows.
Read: 785167.4 gal
